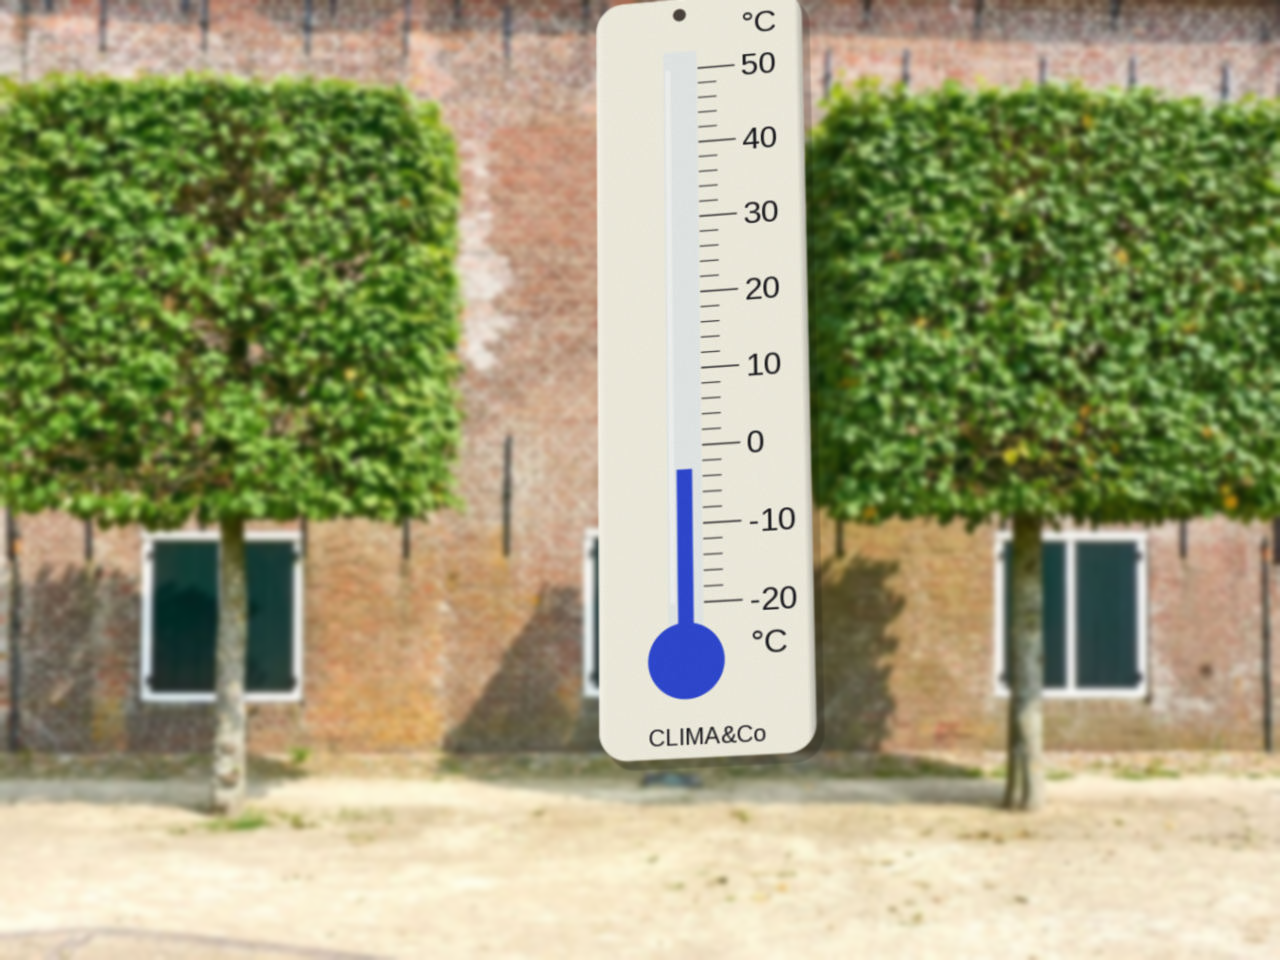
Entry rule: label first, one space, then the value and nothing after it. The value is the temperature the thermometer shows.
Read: -3 °C
